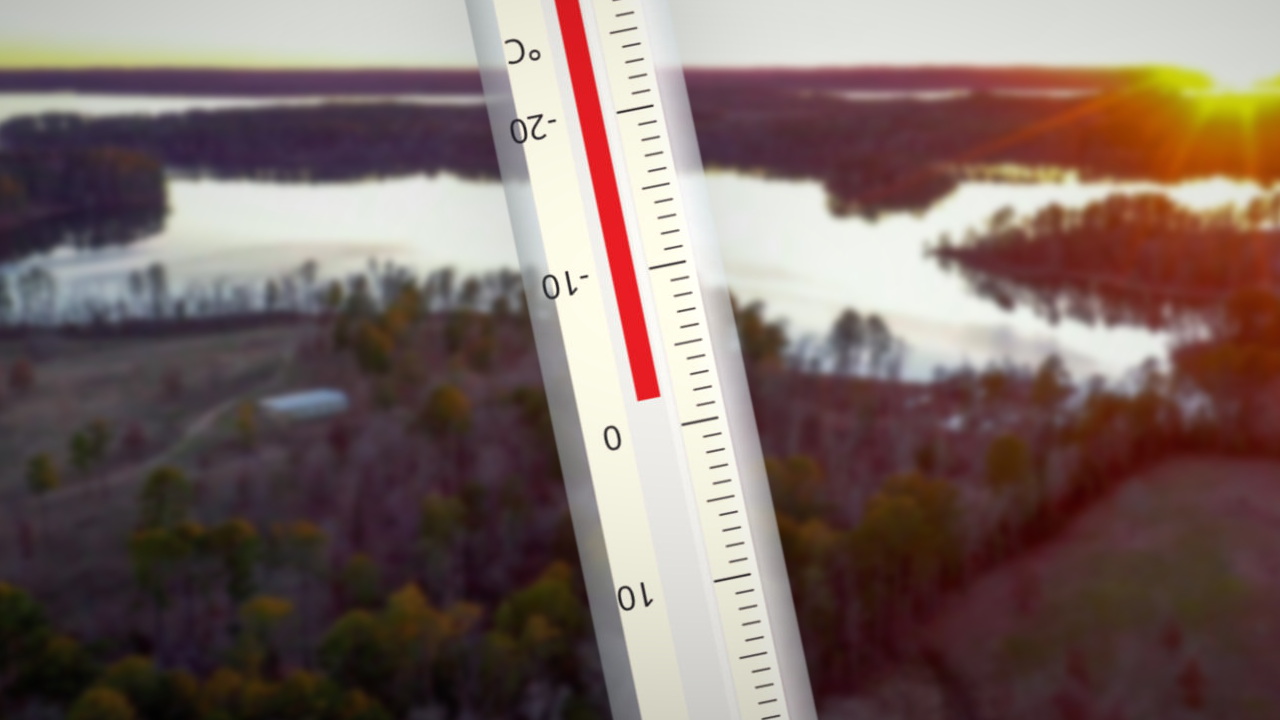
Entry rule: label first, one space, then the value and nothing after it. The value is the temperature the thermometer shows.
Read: -2 °C
